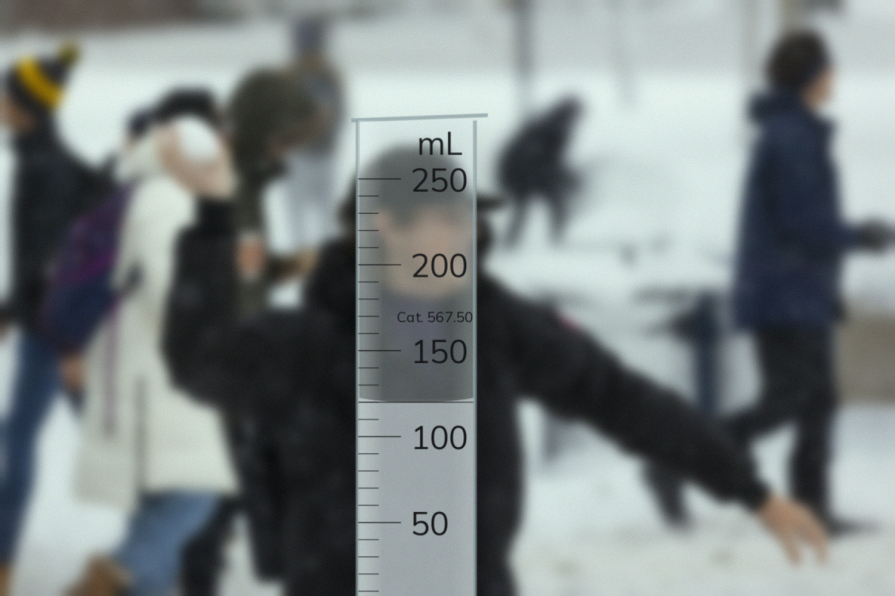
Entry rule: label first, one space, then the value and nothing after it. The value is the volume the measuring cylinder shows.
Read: 120 mL
